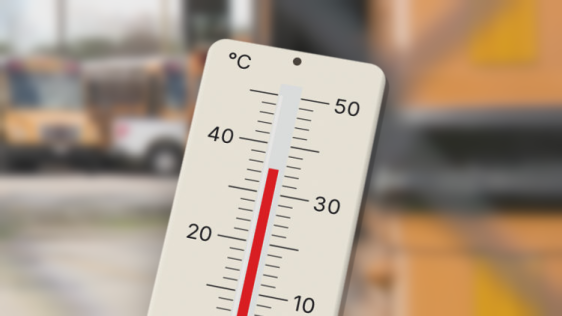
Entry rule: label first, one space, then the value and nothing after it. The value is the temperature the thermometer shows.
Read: 35 °C
